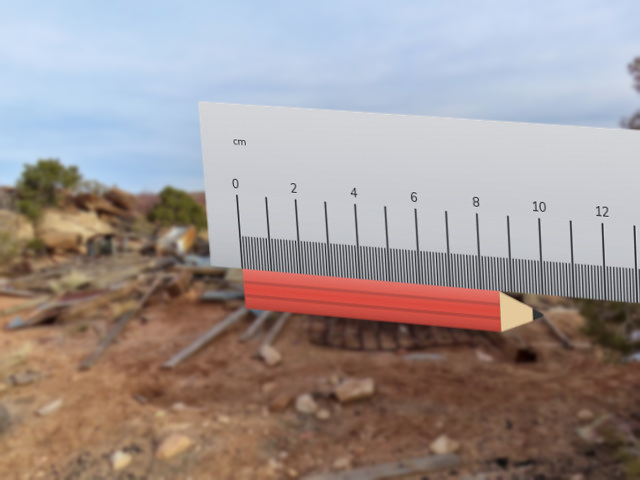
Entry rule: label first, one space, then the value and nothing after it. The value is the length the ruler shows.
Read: 10 cm
